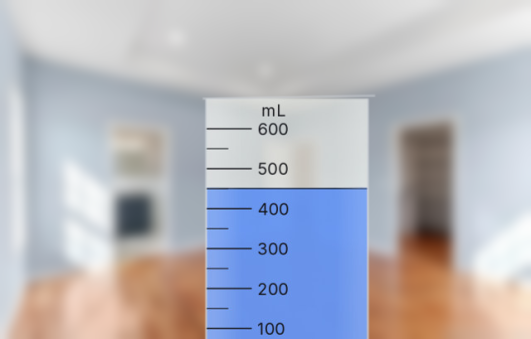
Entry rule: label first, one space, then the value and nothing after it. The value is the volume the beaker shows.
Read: 450 mL
